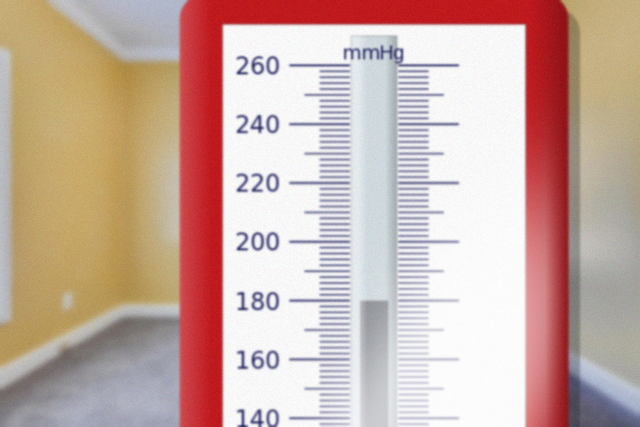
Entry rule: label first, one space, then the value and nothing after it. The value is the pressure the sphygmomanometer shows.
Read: 180 mmHg
